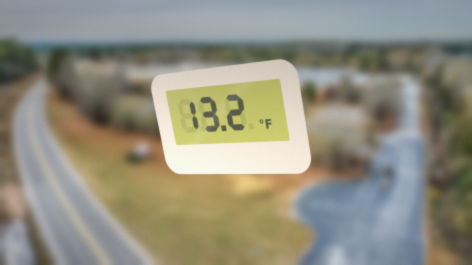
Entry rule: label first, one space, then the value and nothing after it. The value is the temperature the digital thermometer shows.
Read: 13.2 °F
